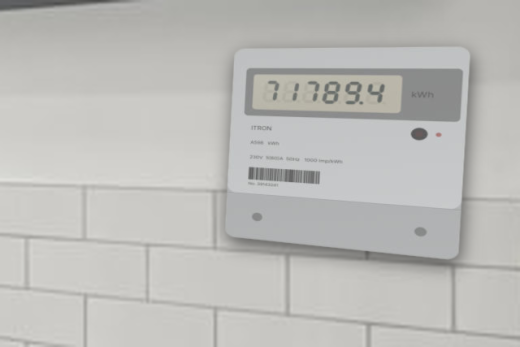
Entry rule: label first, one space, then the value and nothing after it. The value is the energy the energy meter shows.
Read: 71789.4 kWh
